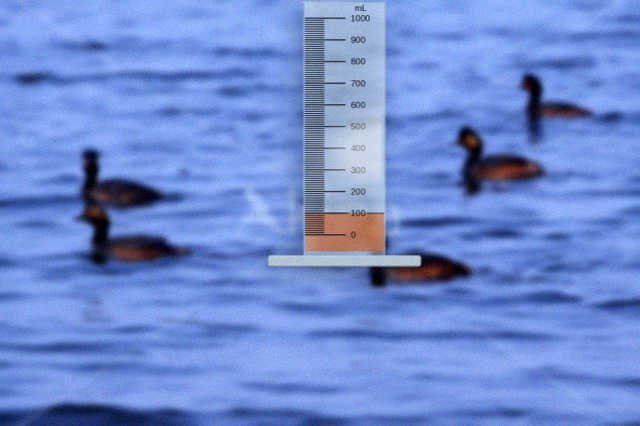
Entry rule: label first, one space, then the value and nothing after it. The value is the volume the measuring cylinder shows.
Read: 100 mL
